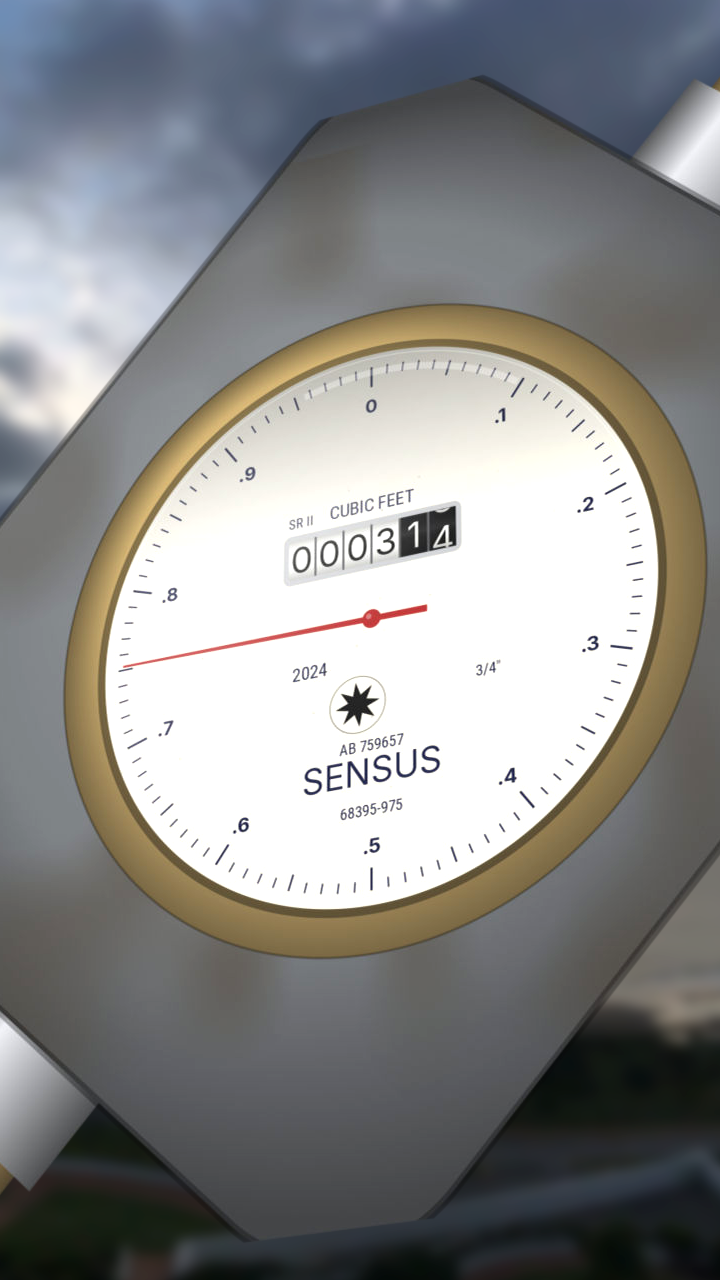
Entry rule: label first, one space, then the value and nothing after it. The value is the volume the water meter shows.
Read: 313.75 ft³
